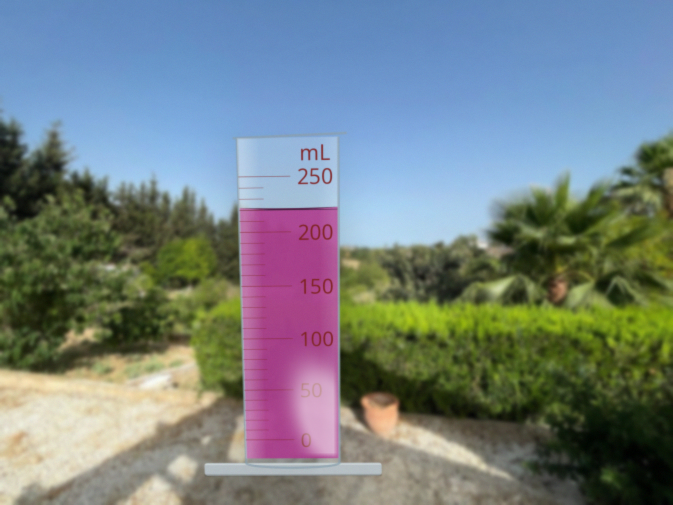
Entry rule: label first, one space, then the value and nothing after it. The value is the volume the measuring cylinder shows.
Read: 220 mL
